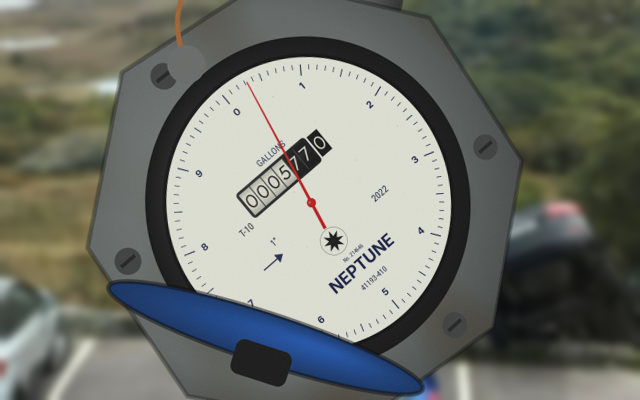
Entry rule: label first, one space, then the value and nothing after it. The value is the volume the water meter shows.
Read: 5770.3 gal
